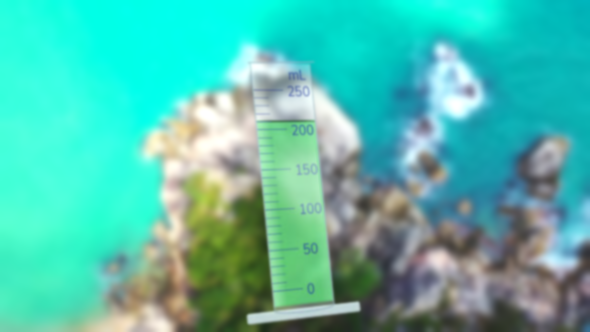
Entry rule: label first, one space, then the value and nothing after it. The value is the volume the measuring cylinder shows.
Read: 210 mL
